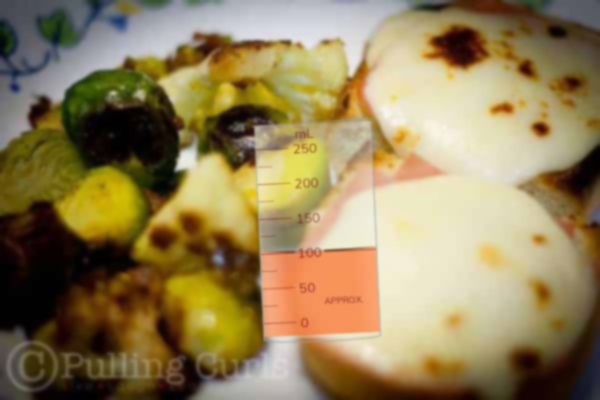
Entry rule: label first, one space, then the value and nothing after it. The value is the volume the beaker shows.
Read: 100 mL
